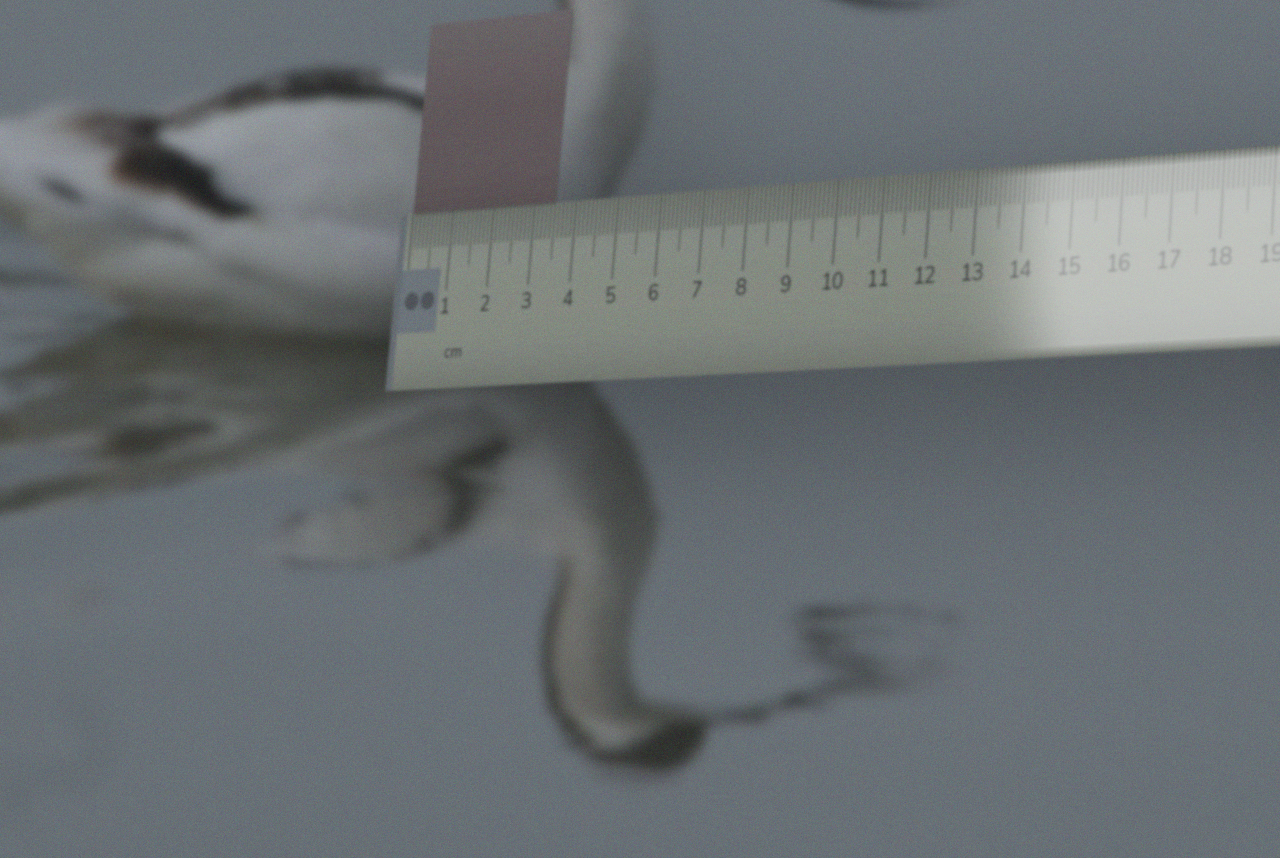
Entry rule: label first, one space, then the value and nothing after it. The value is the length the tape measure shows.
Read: 3.5 cm
